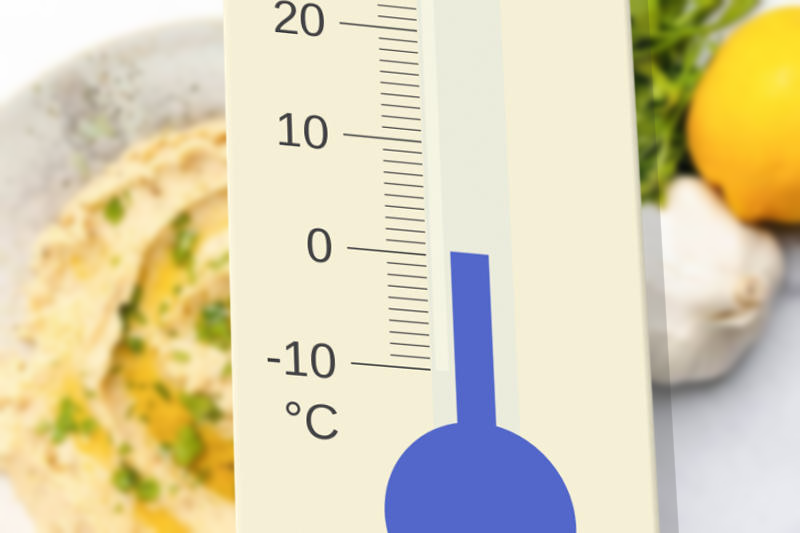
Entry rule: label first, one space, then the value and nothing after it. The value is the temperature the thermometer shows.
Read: 0.5 °C
